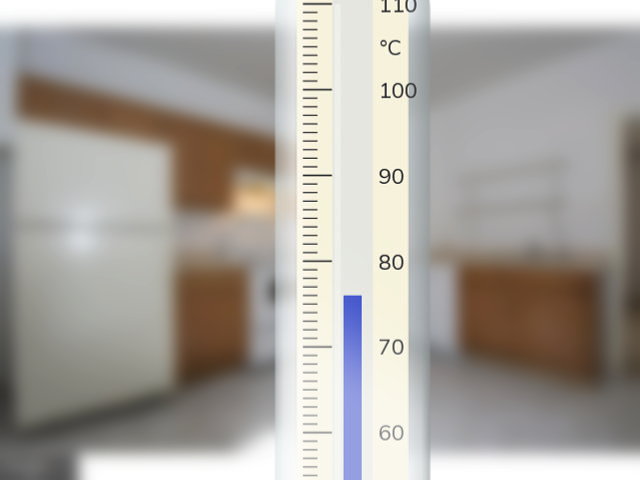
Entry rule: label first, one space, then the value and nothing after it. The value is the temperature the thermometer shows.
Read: 76 °C
